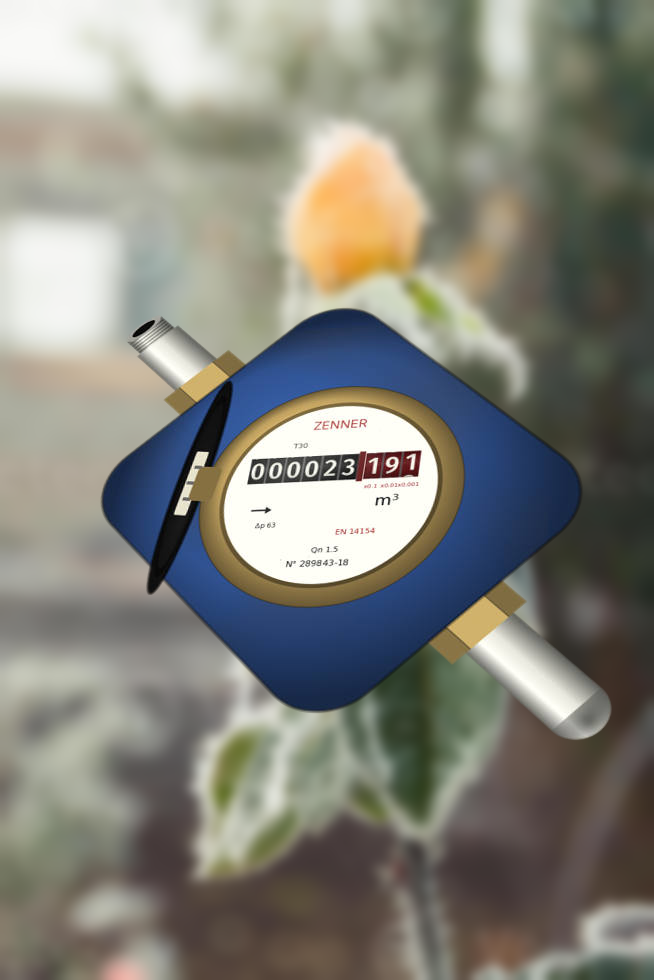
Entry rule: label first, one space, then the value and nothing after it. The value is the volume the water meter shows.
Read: 23.191 m³
